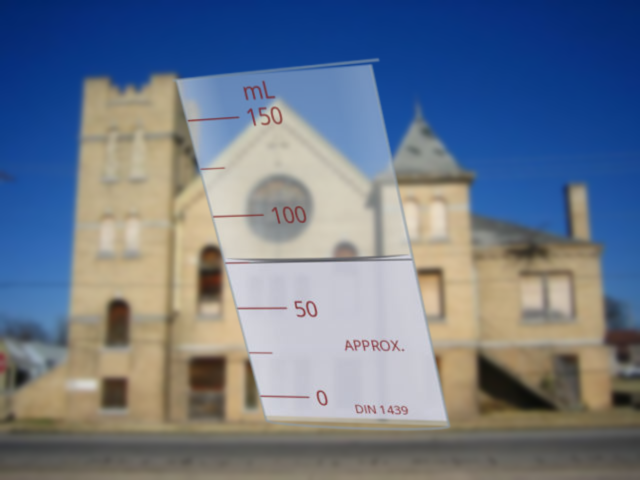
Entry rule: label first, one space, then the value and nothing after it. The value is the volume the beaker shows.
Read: 75 mL
